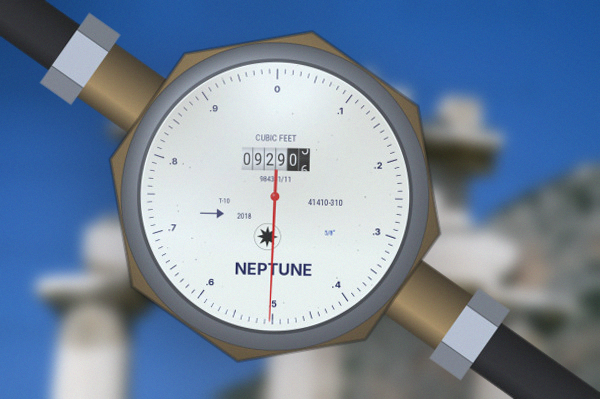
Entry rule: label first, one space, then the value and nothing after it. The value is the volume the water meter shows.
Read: 92905.50 ft³
